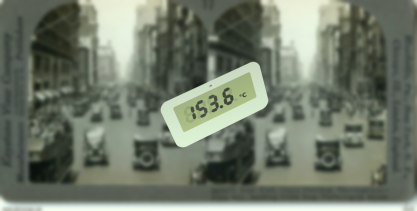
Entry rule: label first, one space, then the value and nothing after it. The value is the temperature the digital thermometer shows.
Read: 153.6 °C
